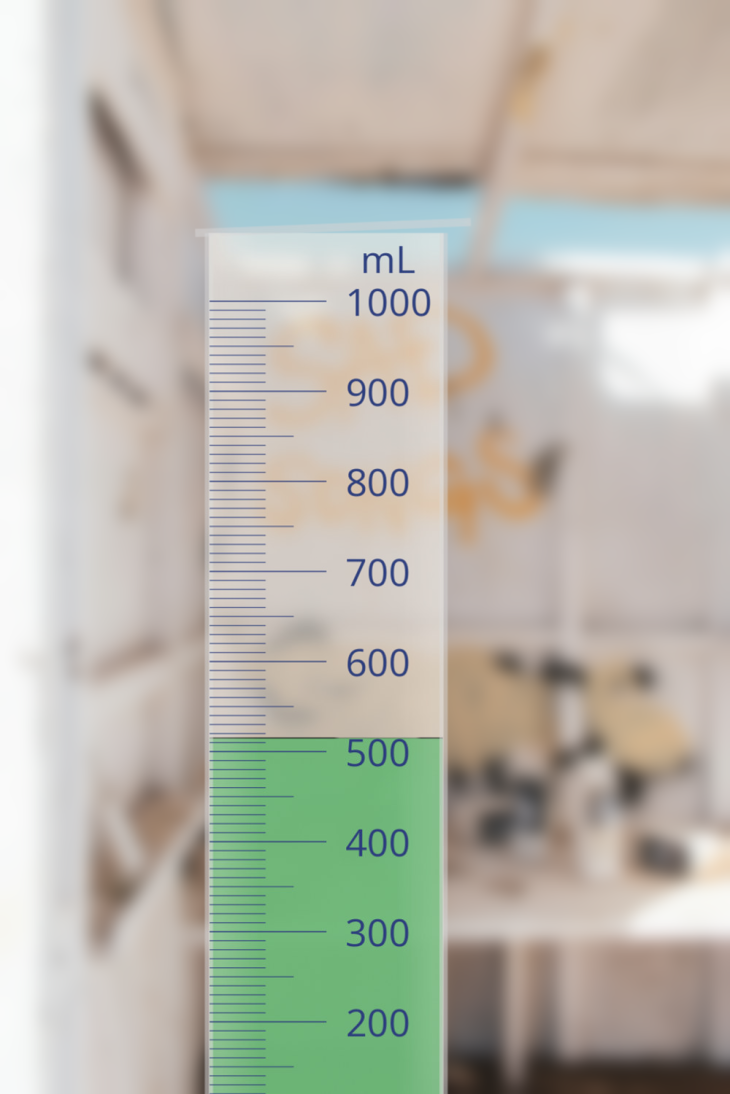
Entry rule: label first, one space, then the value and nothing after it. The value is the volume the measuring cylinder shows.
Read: 515 mL
